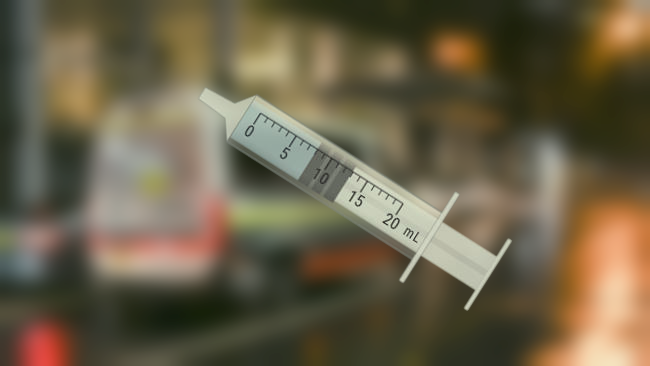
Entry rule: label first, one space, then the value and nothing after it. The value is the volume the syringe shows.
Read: 8 mL
